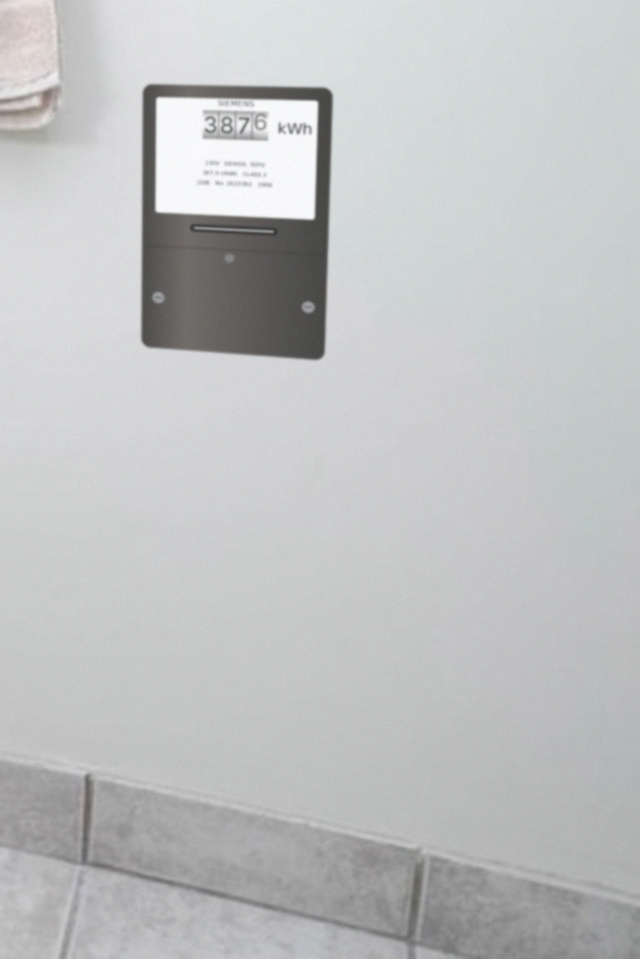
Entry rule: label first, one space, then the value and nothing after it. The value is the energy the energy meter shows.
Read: 3876 kWh
